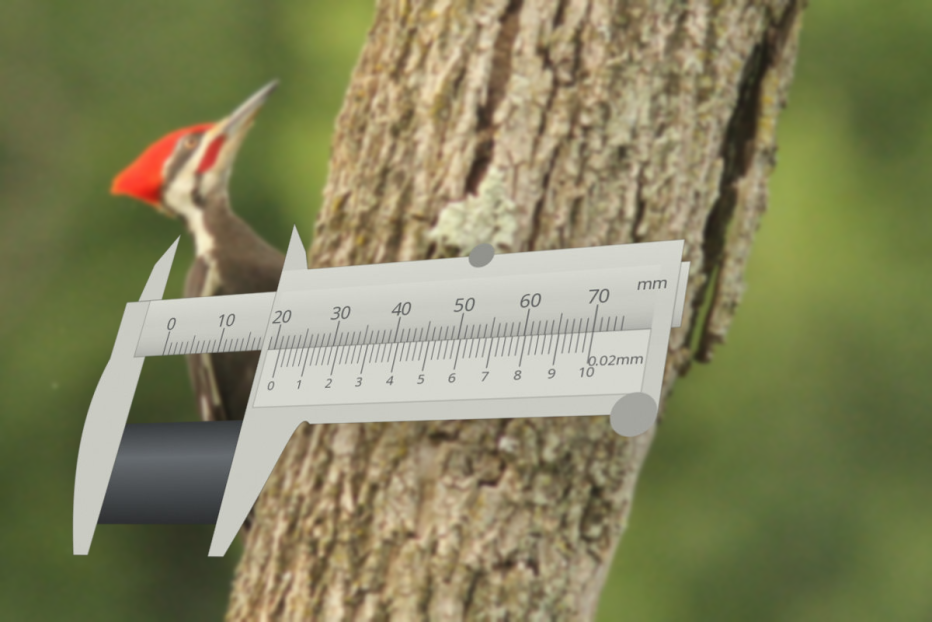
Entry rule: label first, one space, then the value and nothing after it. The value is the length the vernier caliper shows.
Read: 21.0 mm
